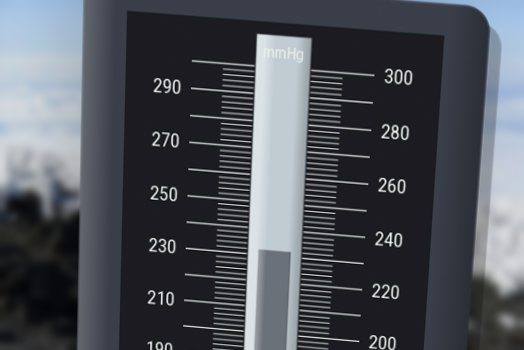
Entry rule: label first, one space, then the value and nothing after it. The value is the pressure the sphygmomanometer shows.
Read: 232 mmHg
